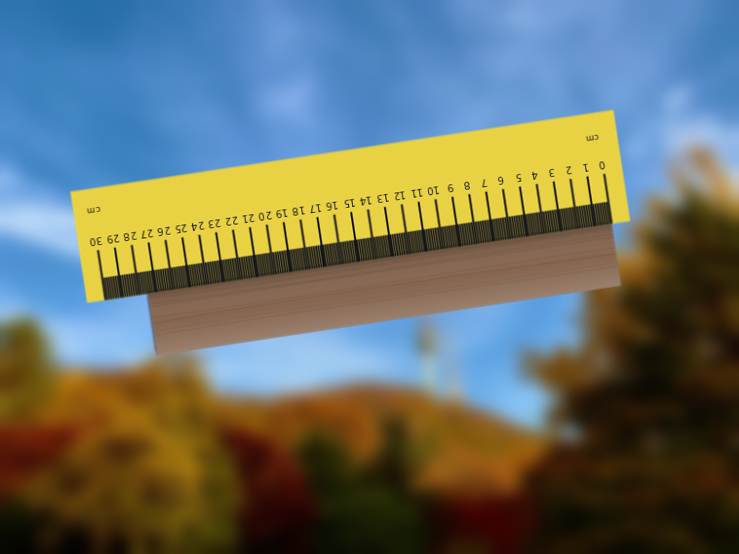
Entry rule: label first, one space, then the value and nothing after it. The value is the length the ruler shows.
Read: 27.5 cm
